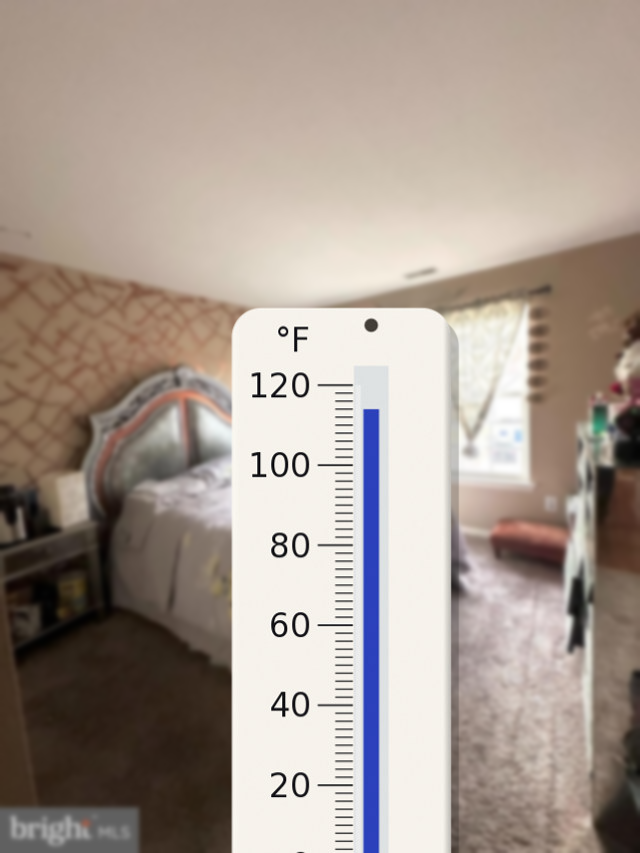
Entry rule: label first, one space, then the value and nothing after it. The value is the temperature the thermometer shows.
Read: 114 °F
